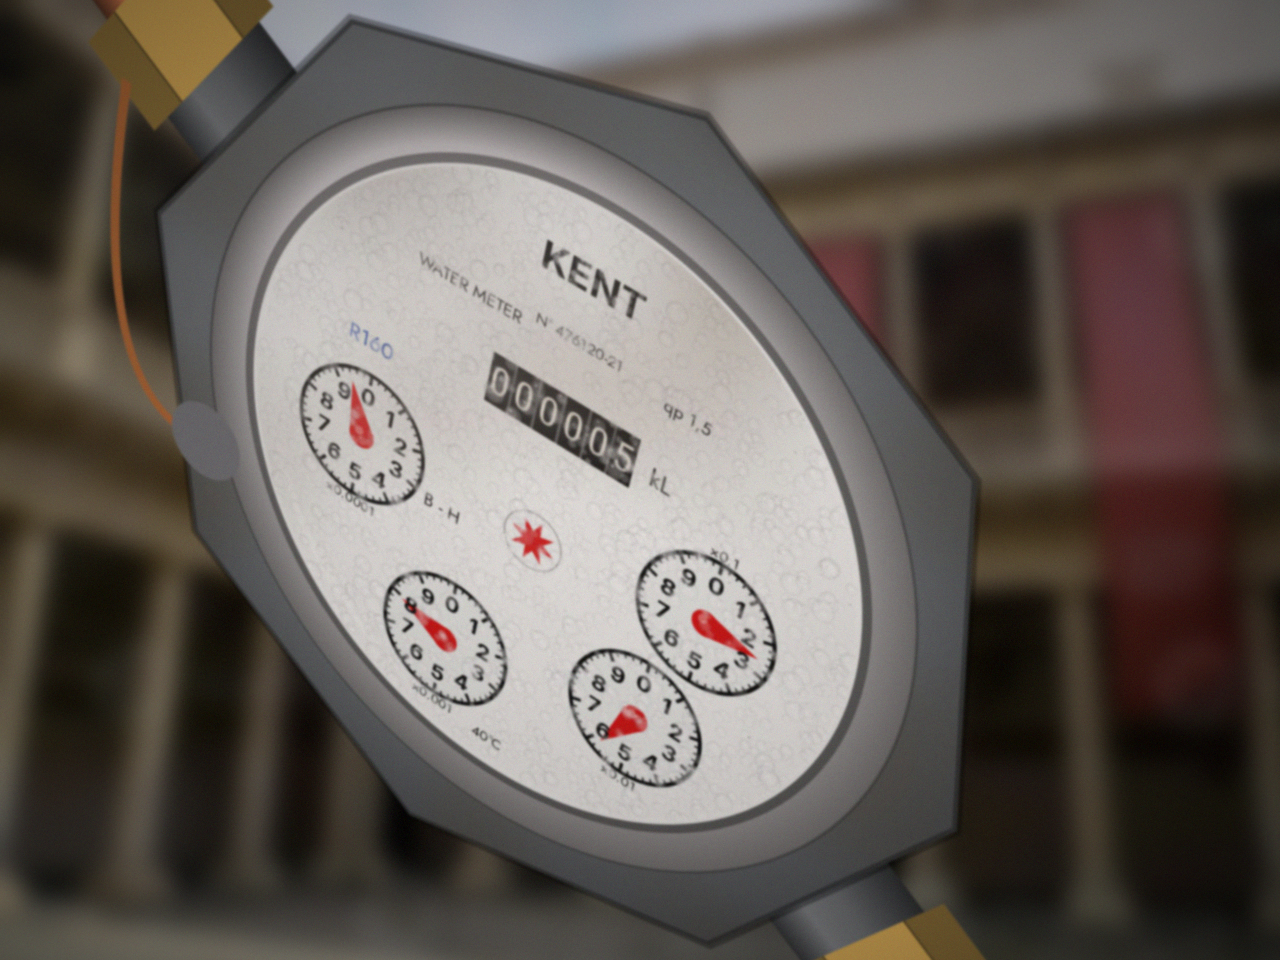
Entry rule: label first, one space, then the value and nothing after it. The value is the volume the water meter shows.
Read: 5.2579 kL
